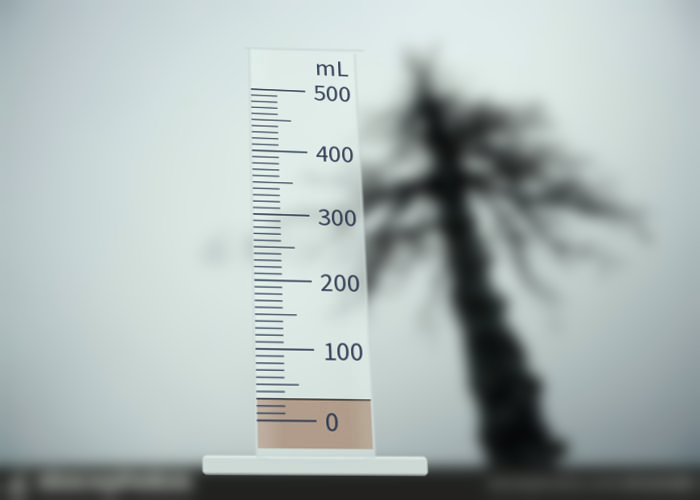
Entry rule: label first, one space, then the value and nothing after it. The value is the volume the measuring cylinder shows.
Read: 30 mL
